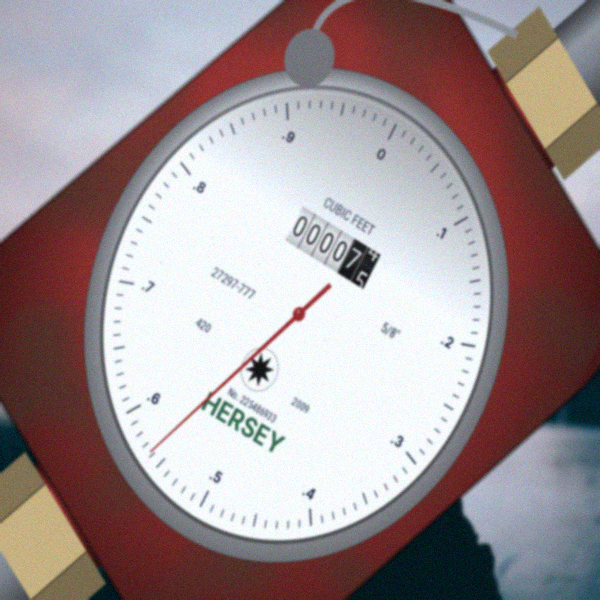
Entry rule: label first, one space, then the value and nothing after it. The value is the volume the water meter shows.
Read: 74.56 ft³
